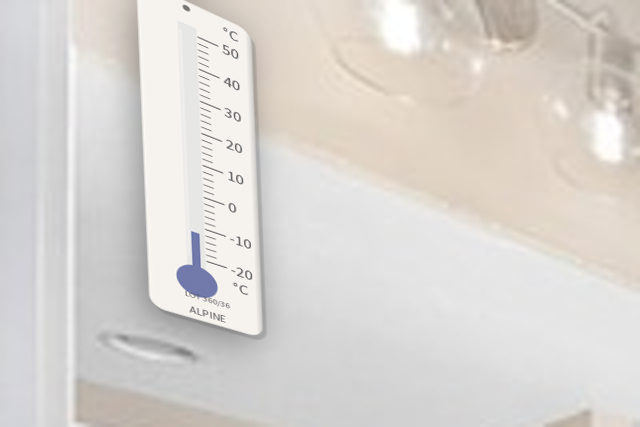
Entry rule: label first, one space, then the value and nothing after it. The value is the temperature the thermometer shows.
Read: -12 °C
